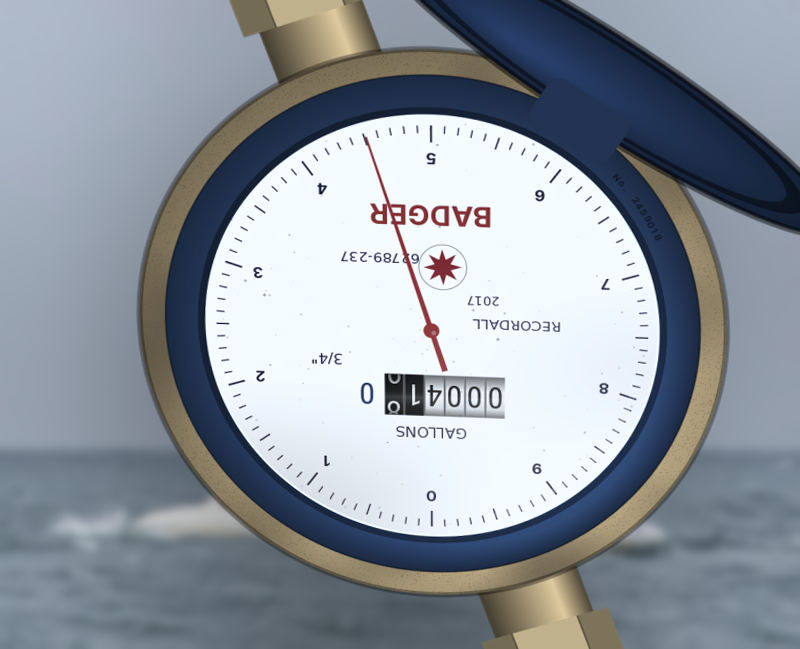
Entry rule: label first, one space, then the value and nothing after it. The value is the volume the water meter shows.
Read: 4184.5 gal
